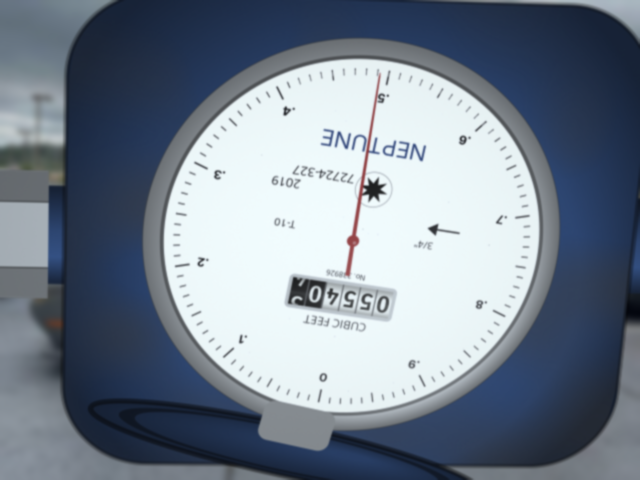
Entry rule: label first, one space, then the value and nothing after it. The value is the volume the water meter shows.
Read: 55403.49 ft³
